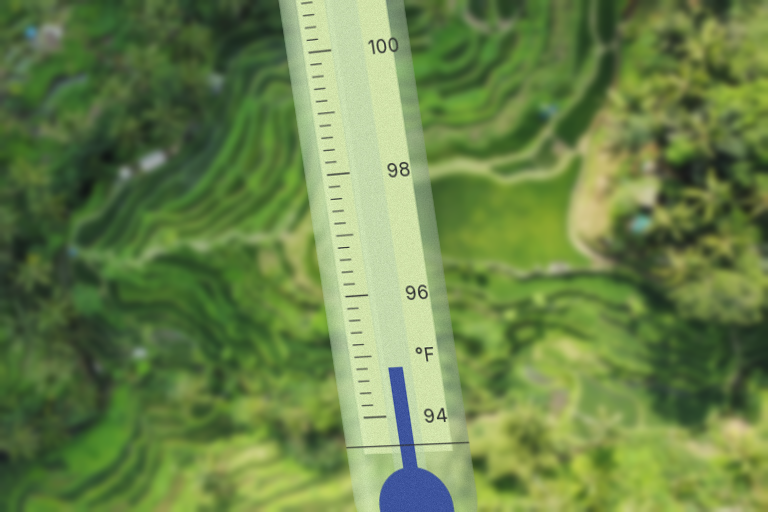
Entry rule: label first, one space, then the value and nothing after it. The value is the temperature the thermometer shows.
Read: 94.8 °F
